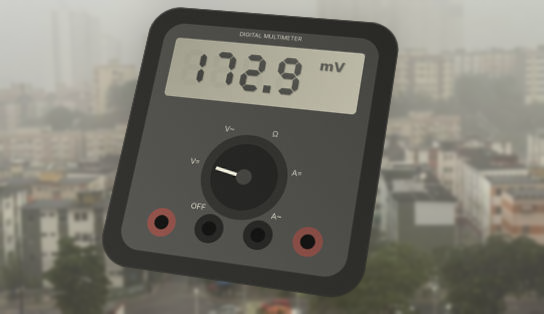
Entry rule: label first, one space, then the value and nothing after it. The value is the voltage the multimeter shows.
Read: 172.9 mV
